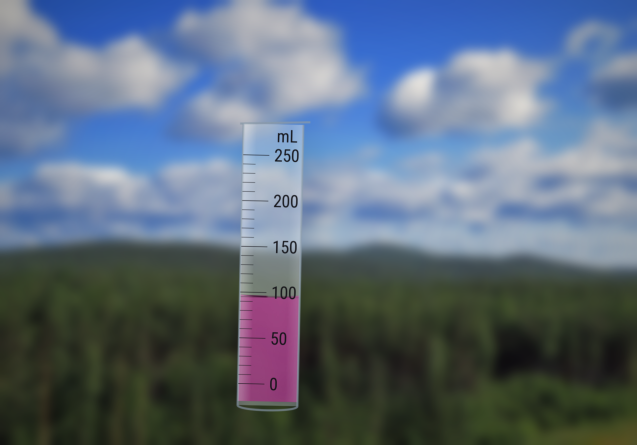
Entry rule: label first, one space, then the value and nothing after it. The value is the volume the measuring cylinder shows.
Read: 95 mL
